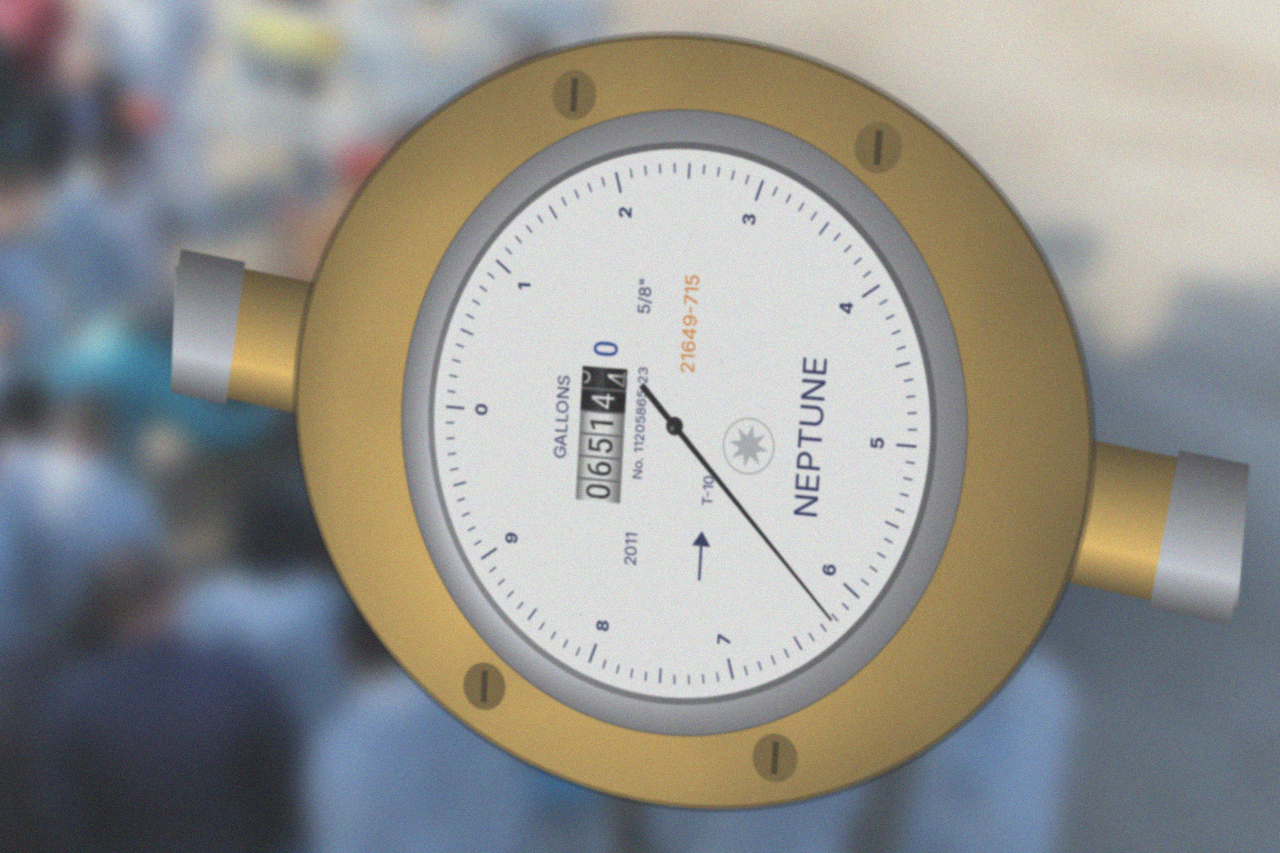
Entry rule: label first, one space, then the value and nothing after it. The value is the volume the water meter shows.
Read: 651436.2 gal
